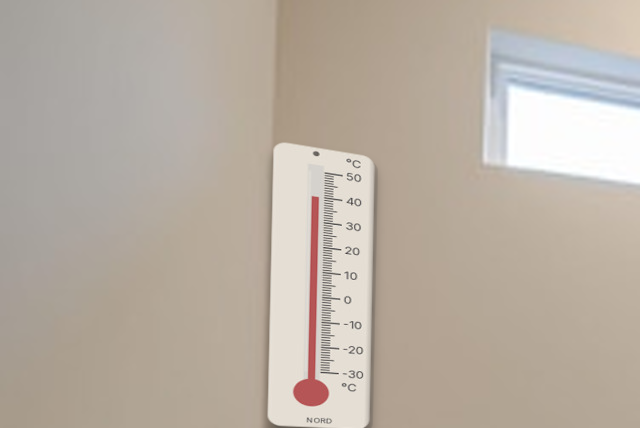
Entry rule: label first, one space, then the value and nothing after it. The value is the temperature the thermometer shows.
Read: 40 °C
